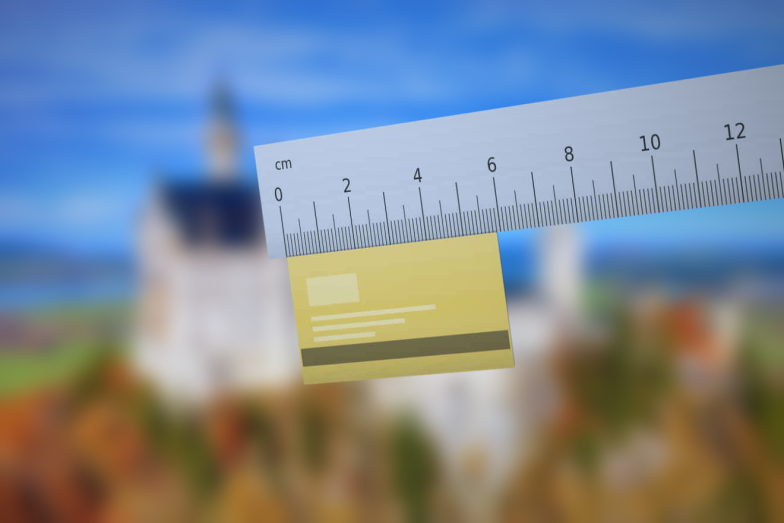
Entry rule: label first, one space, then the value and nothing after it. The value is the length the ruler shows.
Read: 5.9 cm
